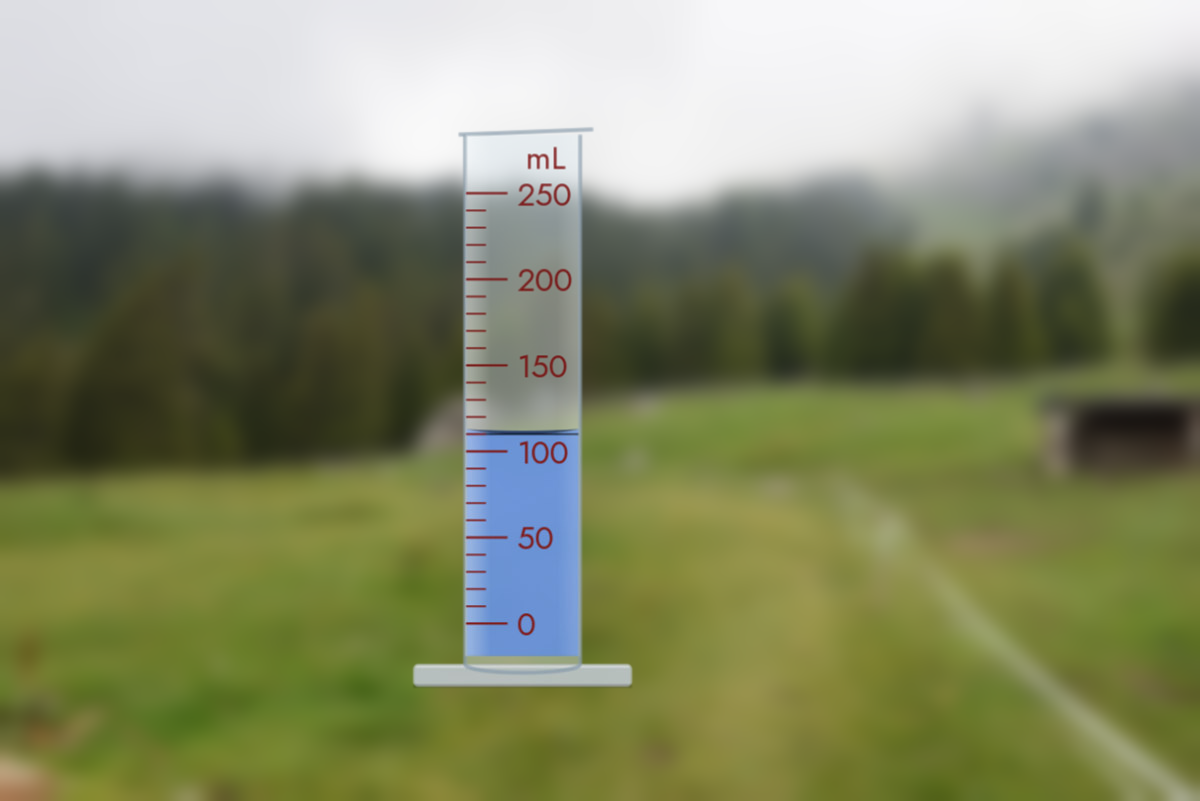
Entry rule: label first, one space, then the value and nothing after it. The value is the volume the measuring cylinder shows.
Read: 110 mL
